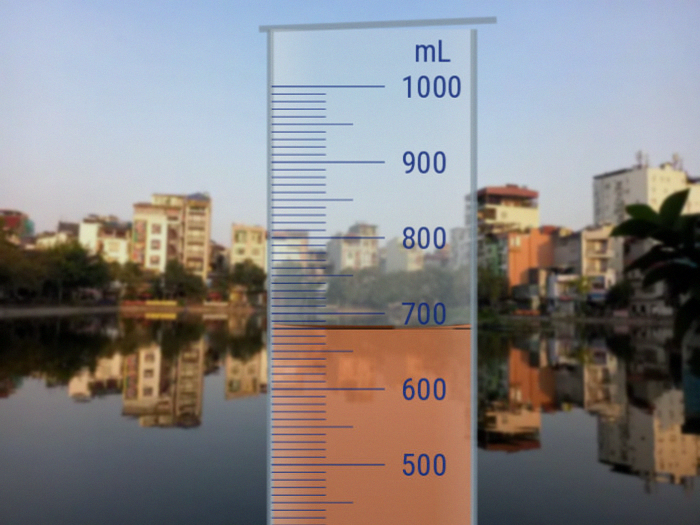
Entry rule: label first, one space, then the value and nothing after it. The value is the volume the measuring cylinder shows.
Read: 680 mL
